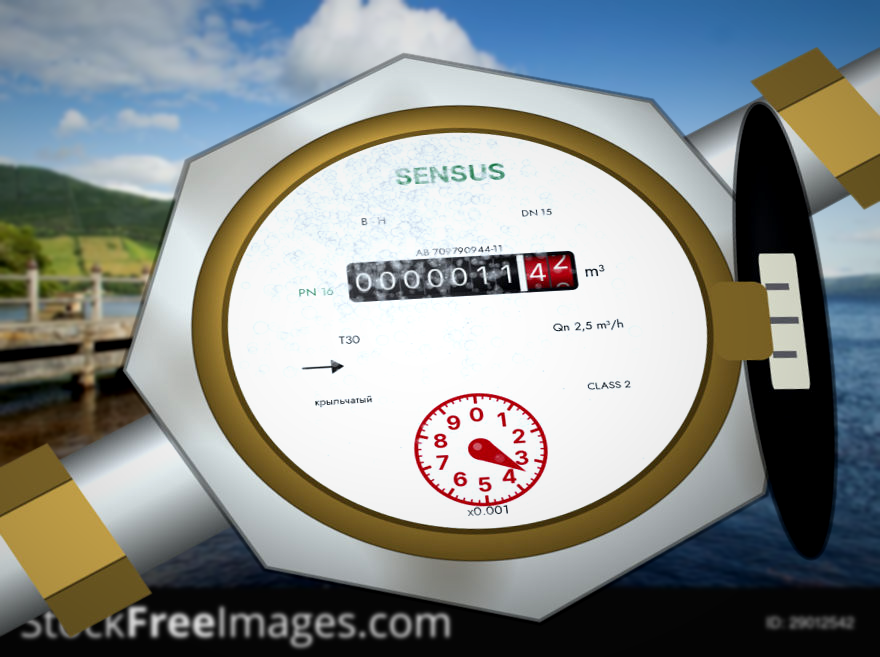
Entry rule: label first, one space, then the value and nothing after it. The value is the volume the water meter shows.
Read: 11.423 m³
